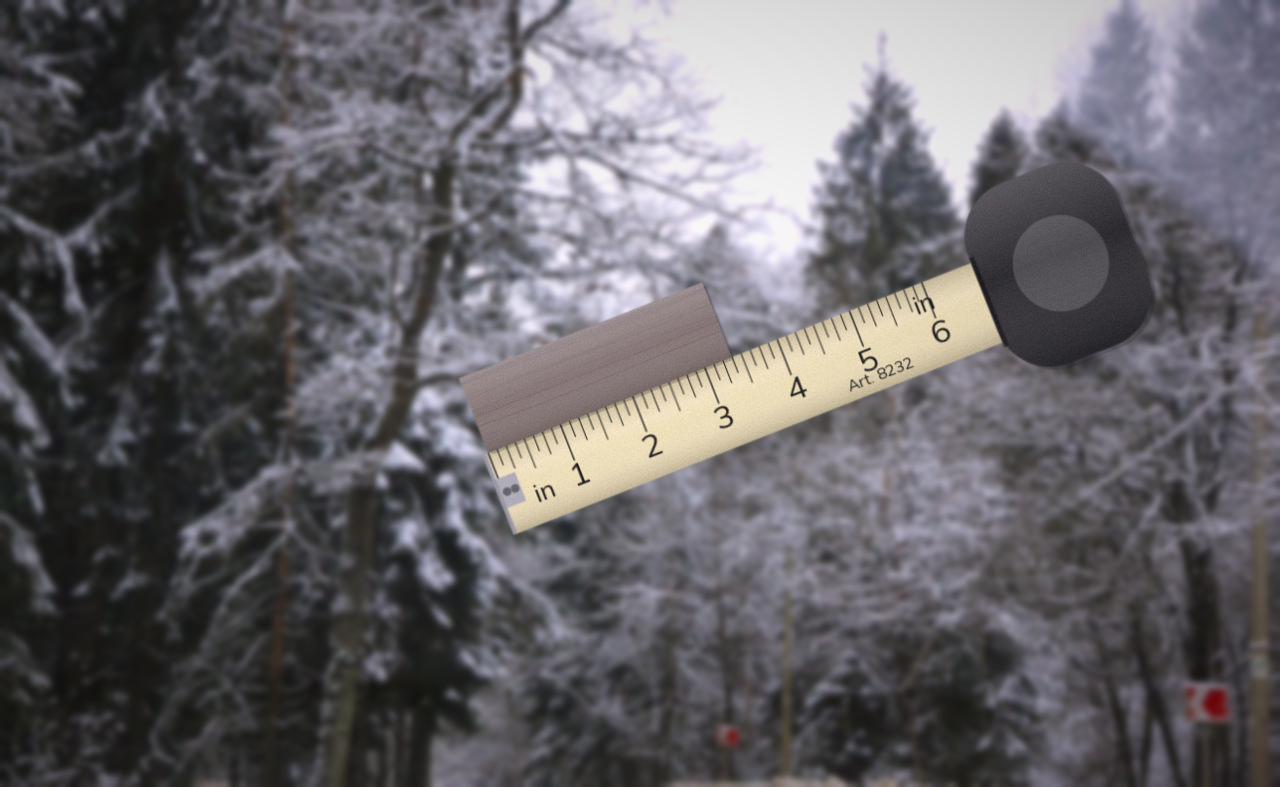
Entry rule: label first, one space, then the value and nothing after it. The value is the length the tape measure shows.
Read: 3.375 in
